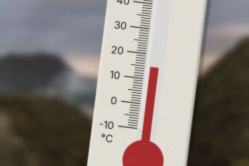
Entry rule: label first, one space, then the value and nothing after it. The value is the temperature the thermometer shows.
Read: 15 °C
